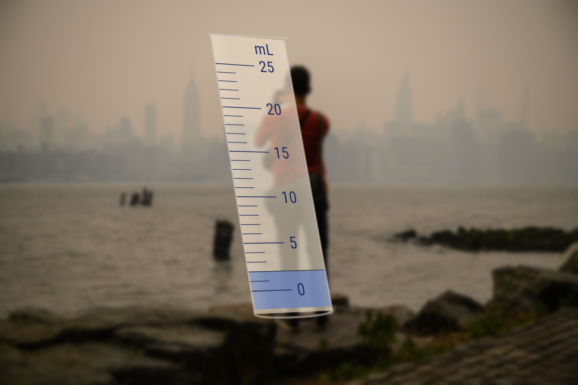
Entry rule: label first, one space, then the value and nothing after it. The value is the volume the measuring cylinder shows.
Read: 2 mL
